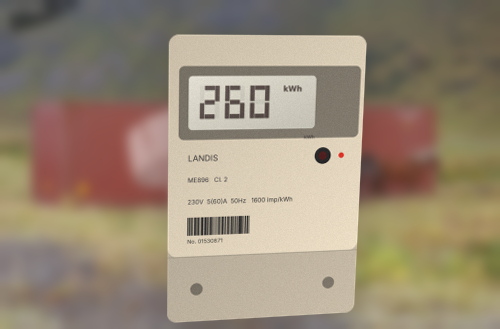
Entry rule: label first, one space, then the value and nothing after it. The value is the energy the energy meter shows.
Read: 260 kWh
